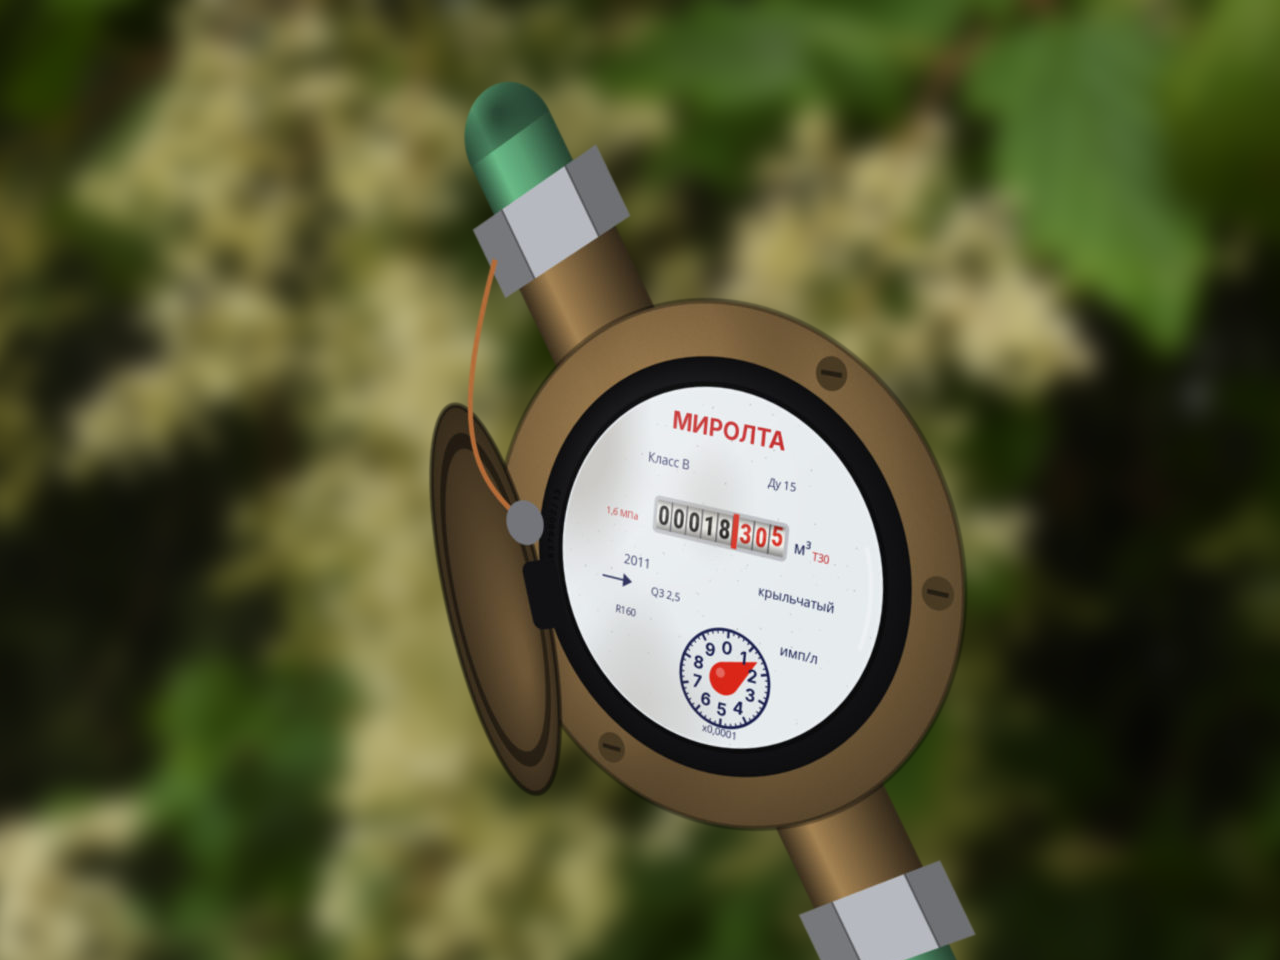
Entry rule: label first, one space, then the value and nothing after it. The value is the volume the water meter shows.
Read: 18.3051 m³
